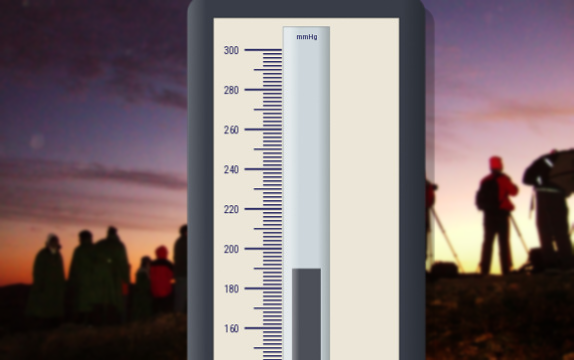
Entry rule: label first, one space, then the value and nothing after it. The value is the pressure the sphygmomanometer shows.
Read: 190 mmHg
